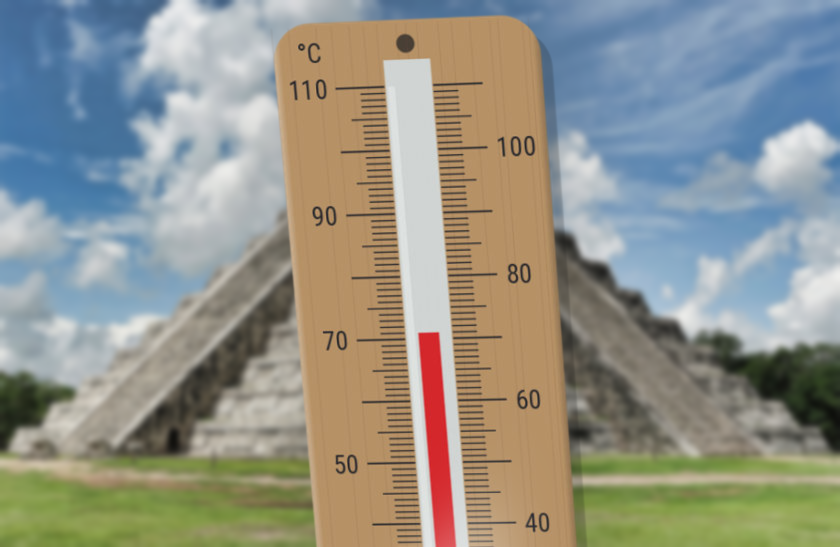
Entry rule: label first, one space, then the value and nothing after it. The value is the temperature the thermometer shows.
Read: 71 °C
